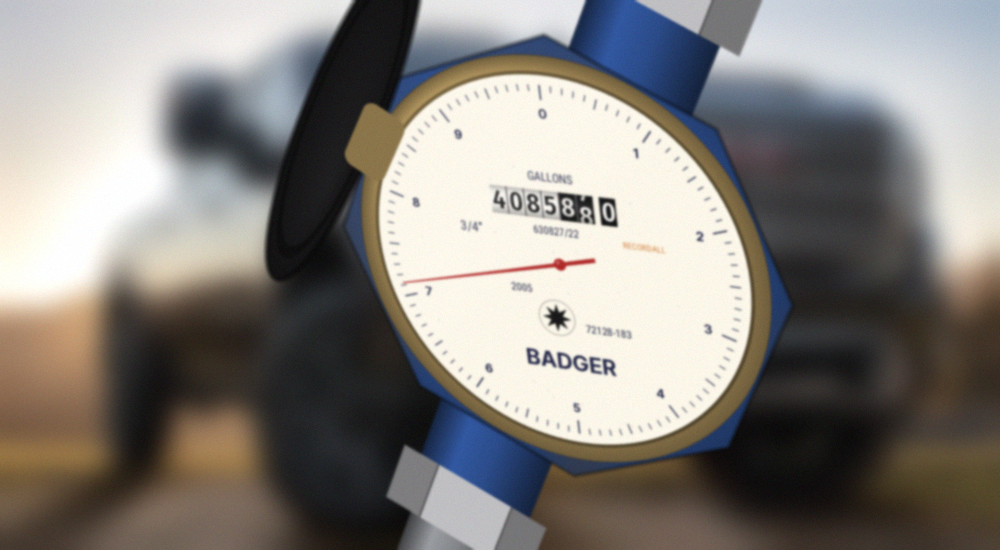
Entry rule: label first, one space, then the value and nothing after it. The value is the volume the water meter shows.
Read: 4085877.1 gal
